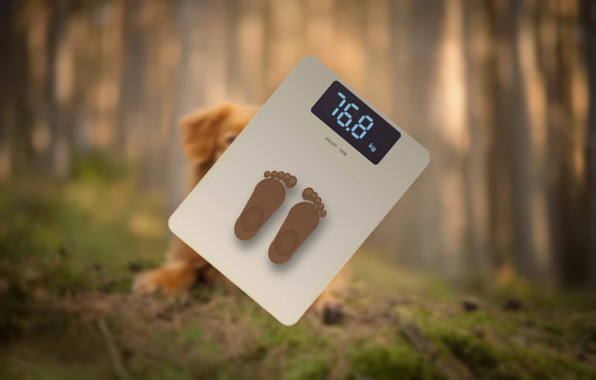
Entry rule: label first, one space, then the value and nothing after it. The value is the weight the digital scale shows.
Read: 76.8 kg
